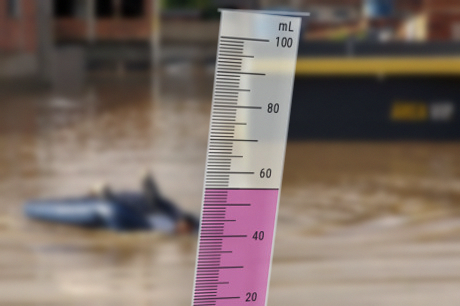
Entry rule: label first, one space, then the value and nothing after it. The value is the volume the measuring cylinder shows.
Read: 55 mL
